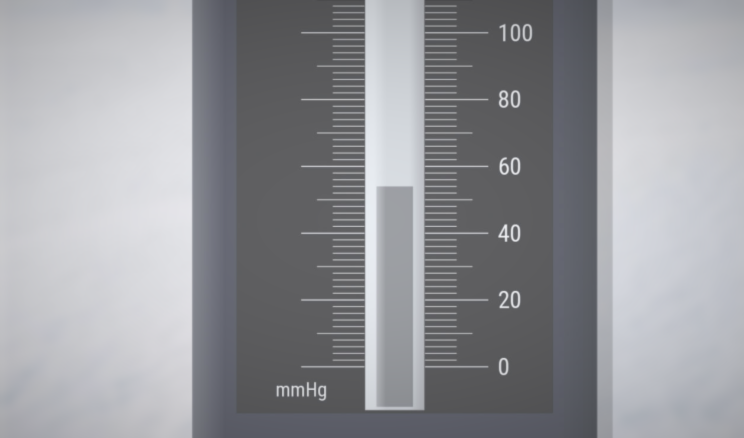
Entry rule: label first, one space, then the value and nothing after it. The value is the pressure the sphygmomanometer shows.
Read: 54 mmHg
